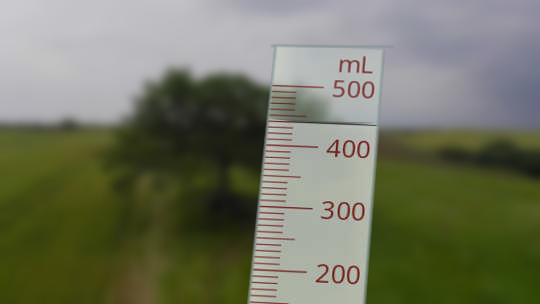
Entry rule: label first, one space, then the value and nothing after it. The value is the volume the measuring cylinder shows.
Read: 440 mL
